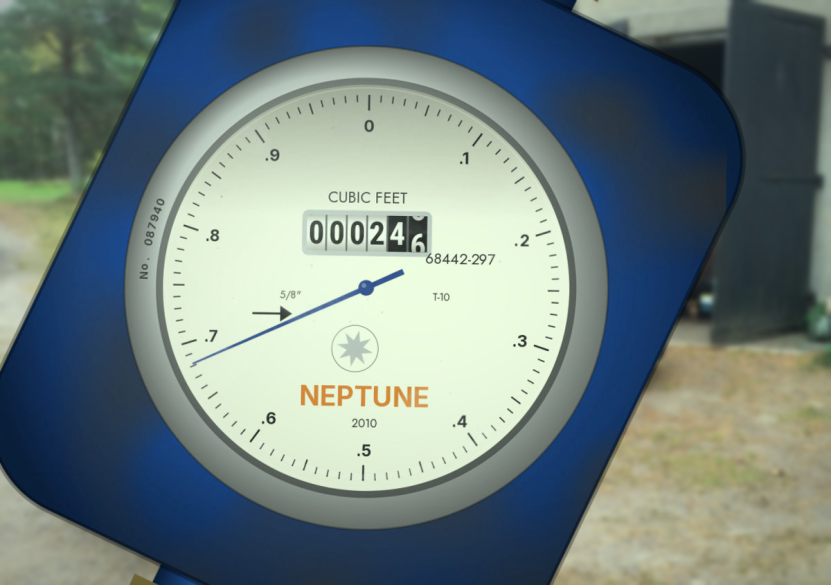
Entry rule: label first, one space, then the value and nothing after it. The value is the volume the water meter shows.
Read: 245.68 ft³
